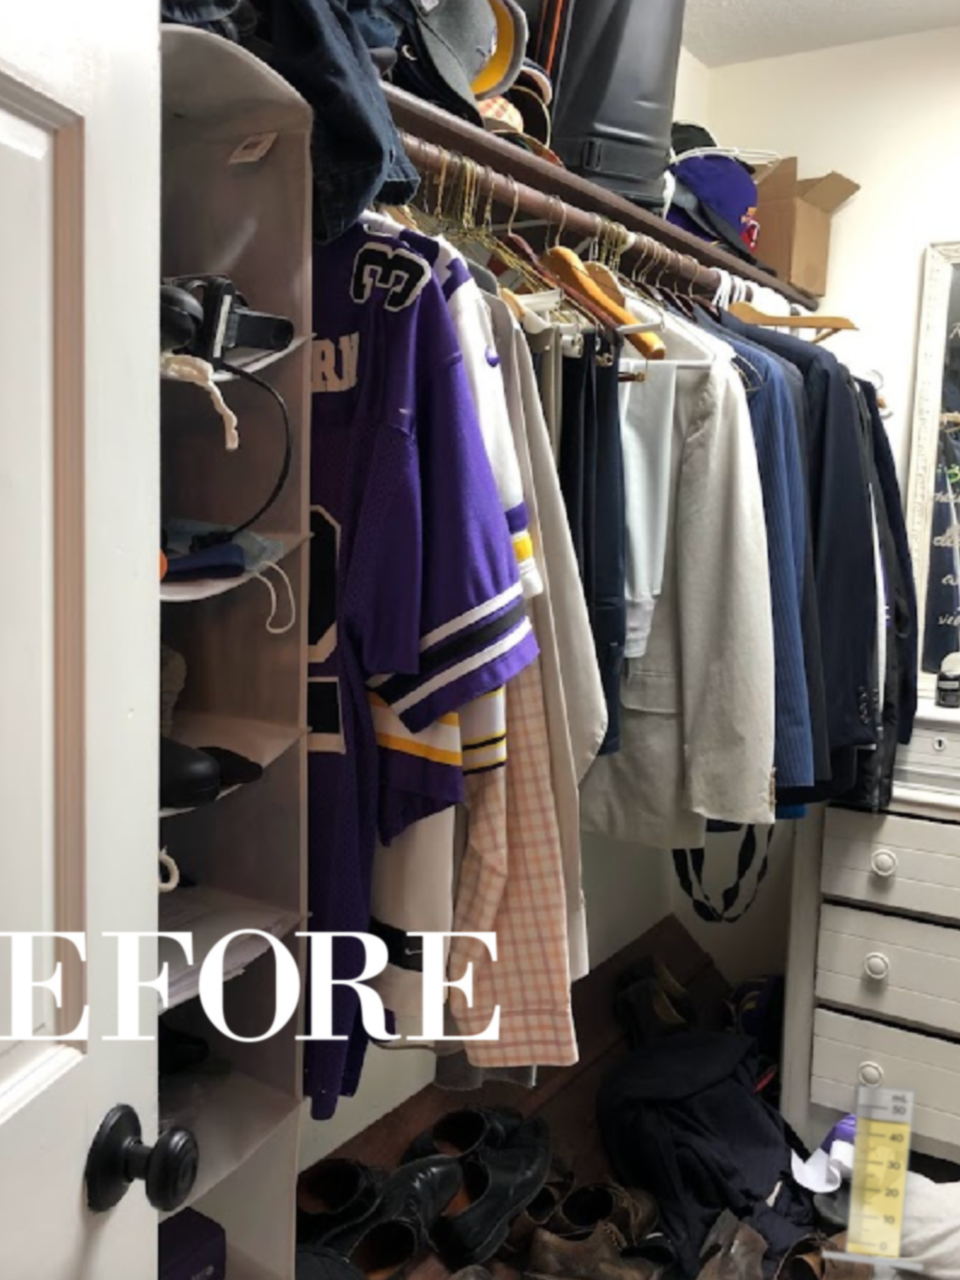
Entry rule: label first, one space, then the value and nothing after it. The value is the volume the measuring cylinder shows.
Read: 45 mL
